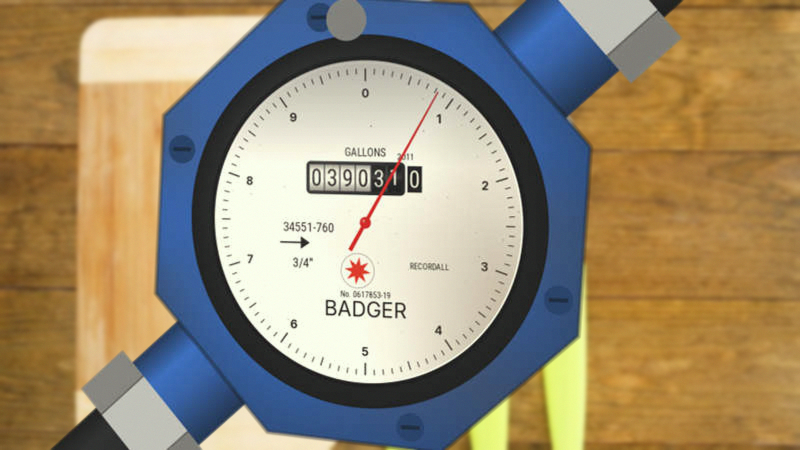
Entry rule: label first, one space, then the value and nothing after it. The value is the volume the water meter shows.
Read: 390310.8 gal
